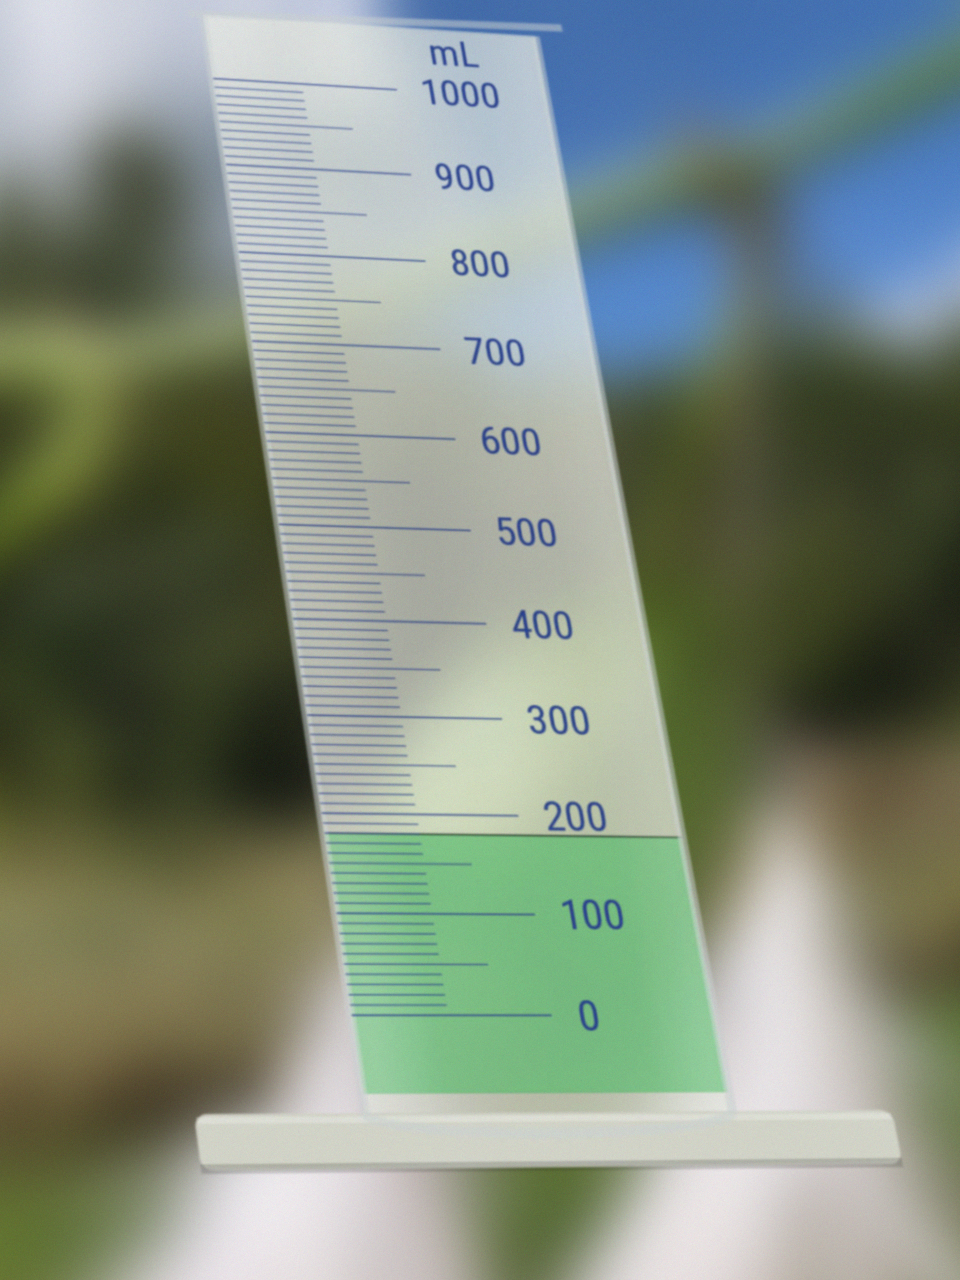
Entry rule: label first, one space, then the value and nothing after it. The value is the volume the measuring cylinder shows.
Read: 180 mL
